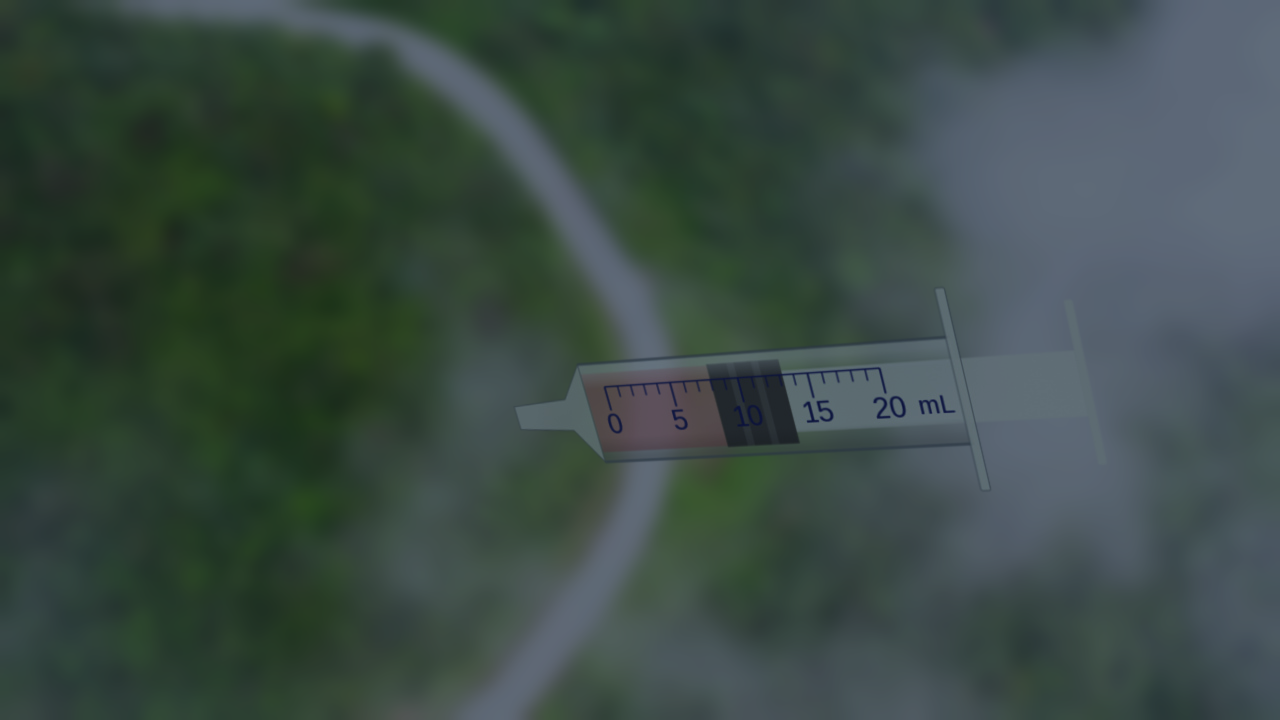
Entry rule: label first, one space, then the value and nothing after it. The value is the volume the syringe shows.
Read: 8 mL
